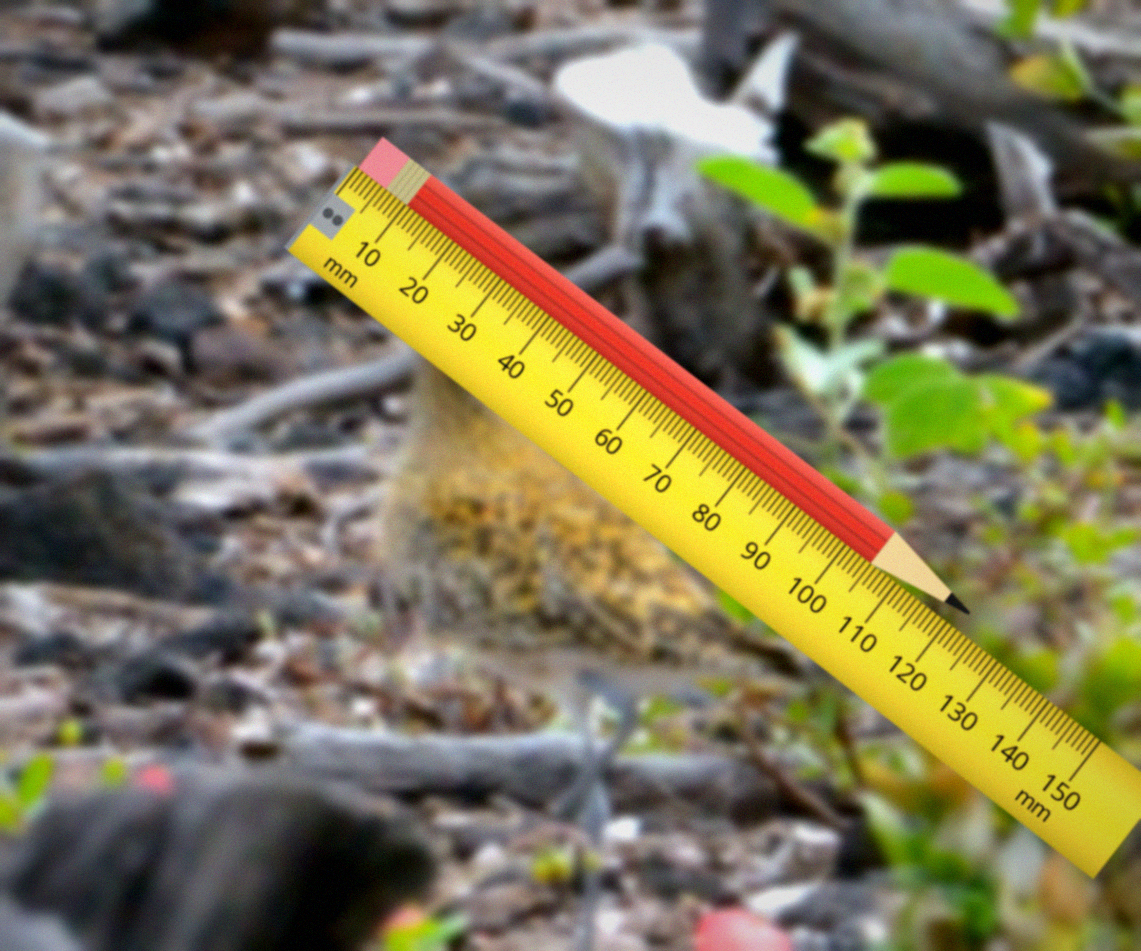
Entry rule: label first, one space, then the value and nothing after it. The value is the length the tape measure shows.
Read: 122 mm
